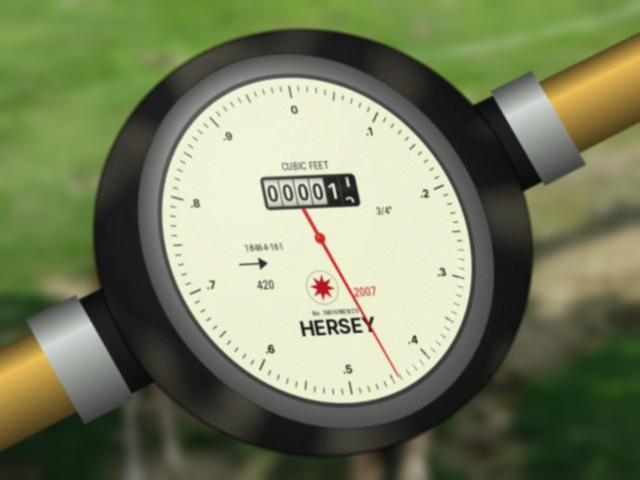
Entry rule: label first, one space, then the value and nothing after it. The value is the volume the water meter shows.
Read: 11.44 ft³
